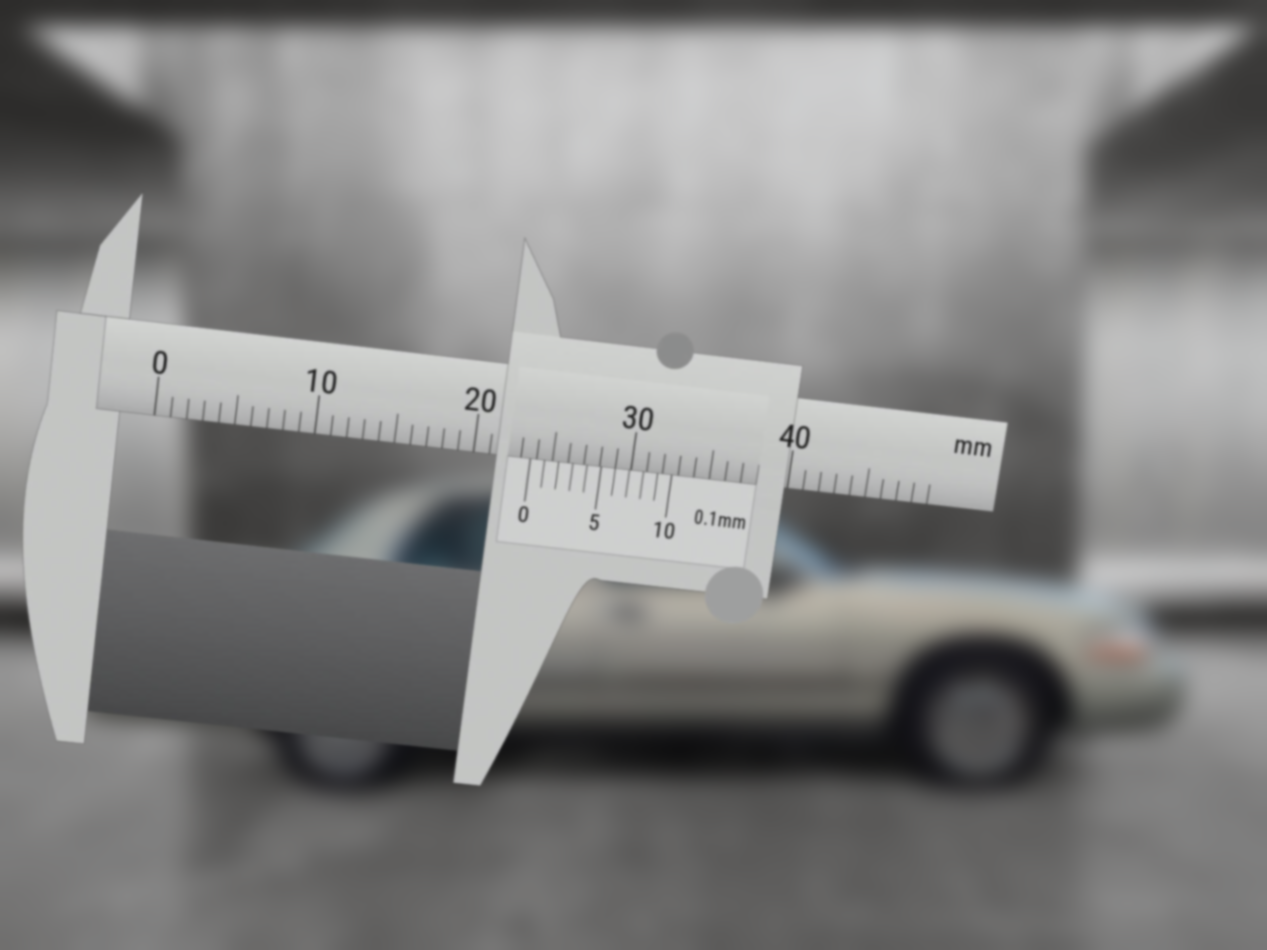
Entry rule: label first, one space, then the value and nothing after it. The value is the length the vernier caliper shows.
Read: 23.6 mm
